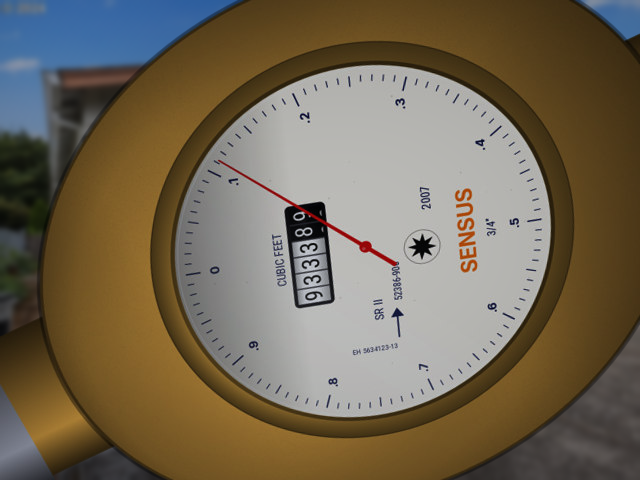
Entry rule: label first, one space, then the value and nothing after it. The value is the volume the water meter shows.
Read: 933389.11 ft³
